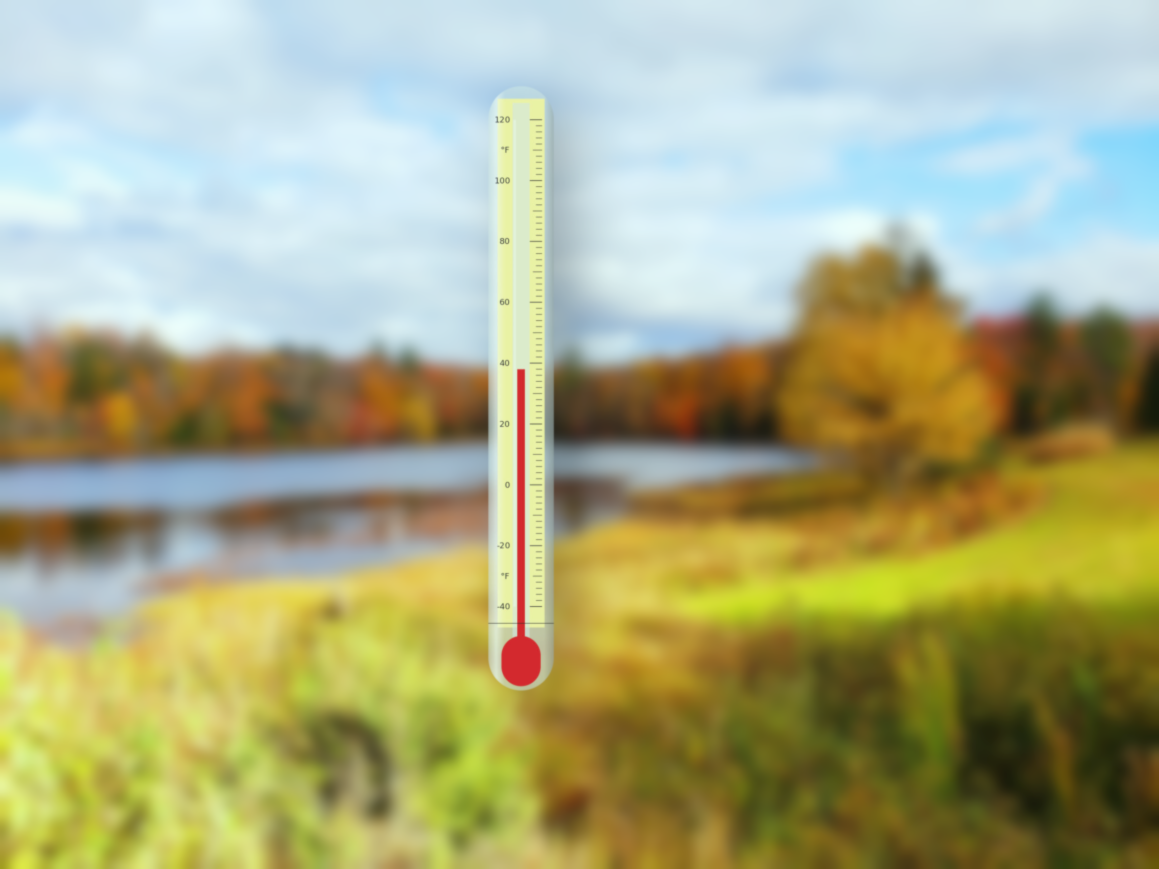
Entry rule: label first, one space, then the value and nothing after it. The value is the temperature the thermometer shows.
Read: 38 °F
